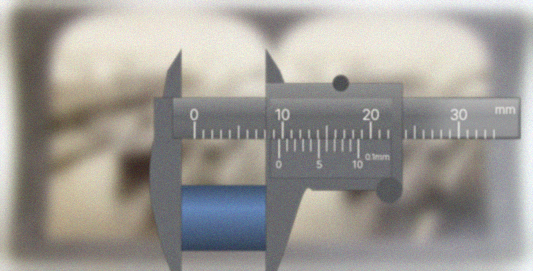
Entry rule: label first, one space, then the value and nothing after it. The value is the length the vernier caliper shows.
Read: 9.6 mm
